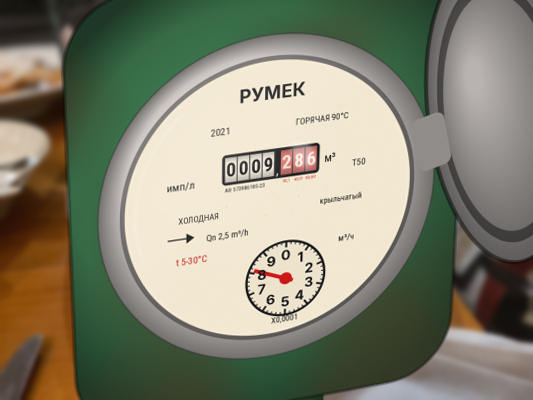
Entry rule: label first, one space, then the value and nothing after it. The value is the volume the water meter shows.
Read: 9.2868 m³
